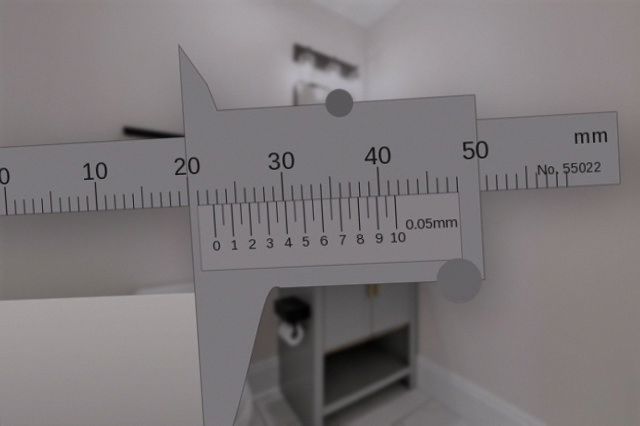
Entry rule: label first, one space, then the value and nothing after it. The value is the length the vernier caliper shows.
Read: 22.6 mm
